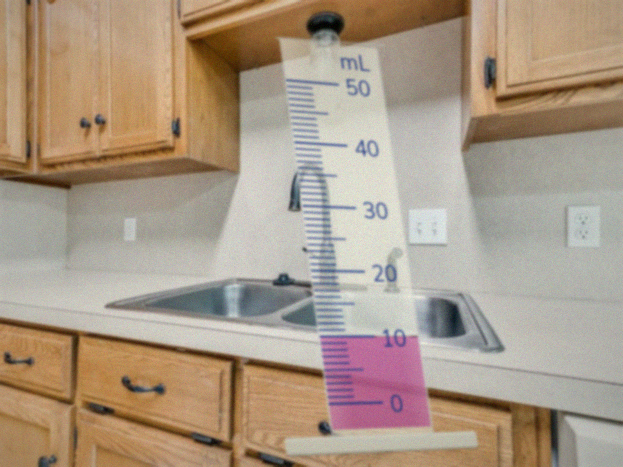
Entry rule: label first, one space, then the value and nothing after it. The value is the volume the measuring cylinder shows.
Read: 10 mL
